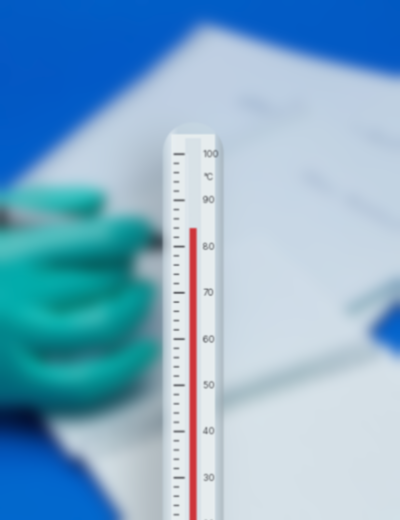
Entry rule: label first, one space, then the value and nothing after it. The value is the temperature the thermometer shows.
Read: 84 °C
